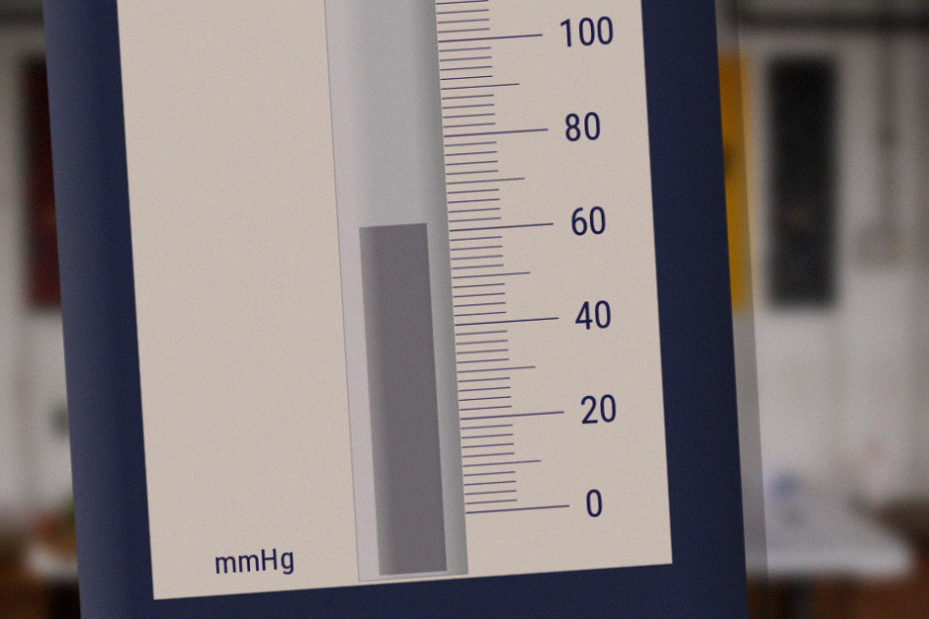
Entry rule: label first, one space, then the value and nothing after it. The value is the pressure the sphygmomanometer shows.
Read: 62 mmHg
